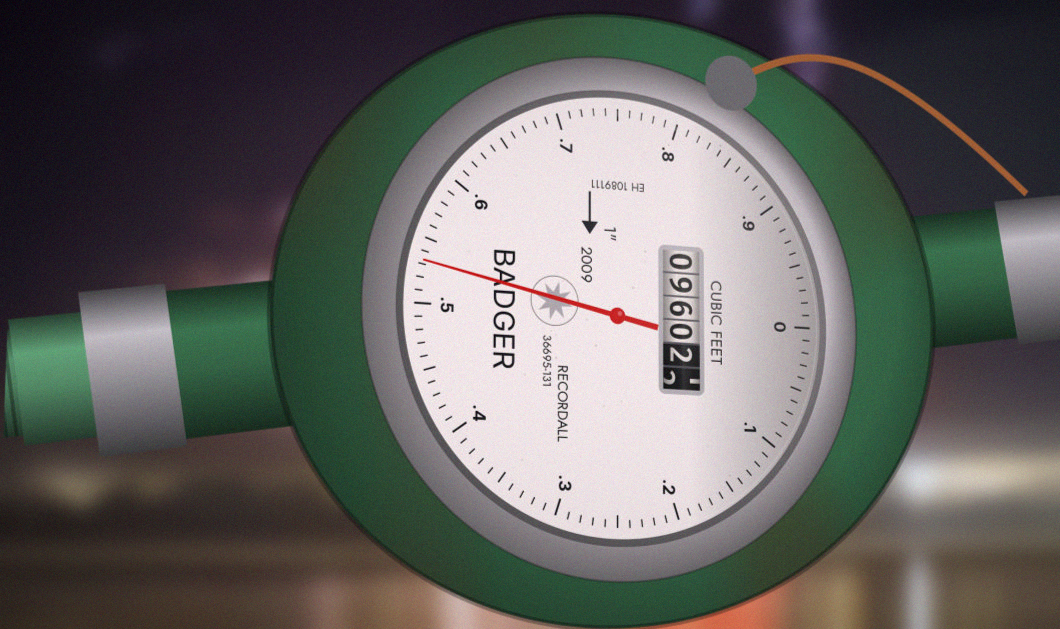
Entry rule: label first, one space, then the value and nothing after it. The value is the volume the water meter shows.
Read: 96021.53 ft³
